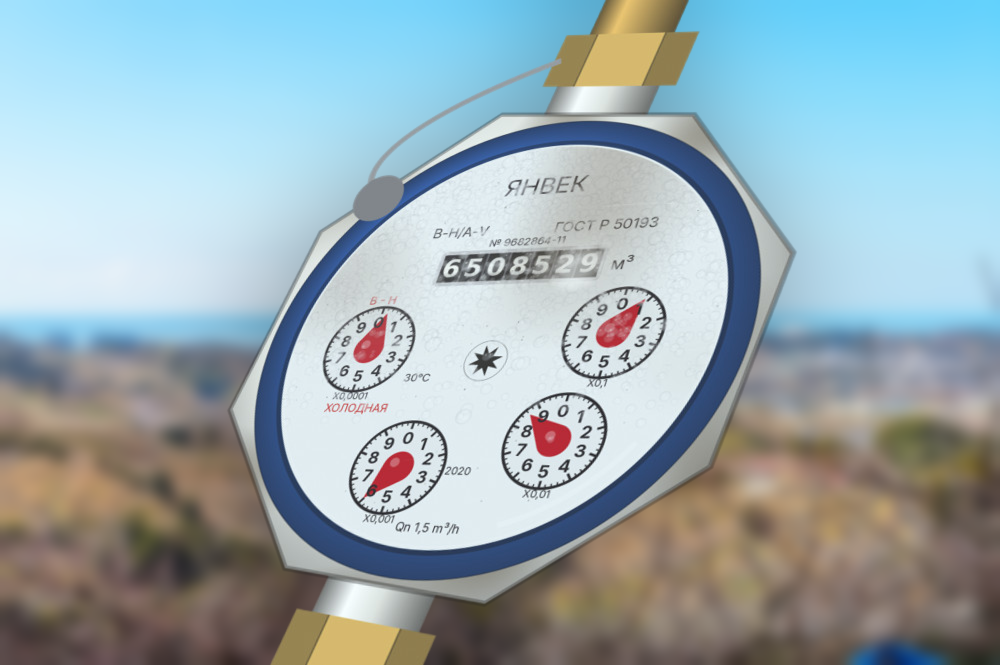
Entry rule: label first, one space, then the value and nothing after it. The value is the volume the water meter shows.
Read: 6508529.0860 m³
